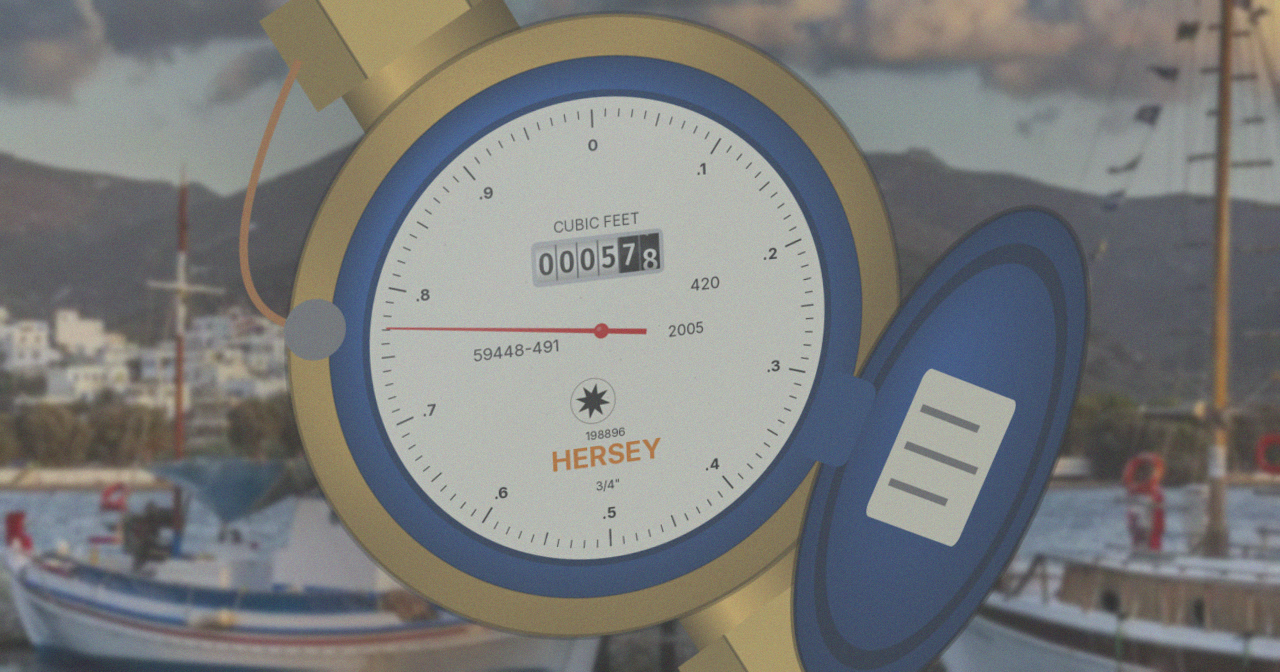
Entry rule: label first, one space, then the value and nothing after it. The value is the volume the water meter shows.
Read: 577.77 ft³
